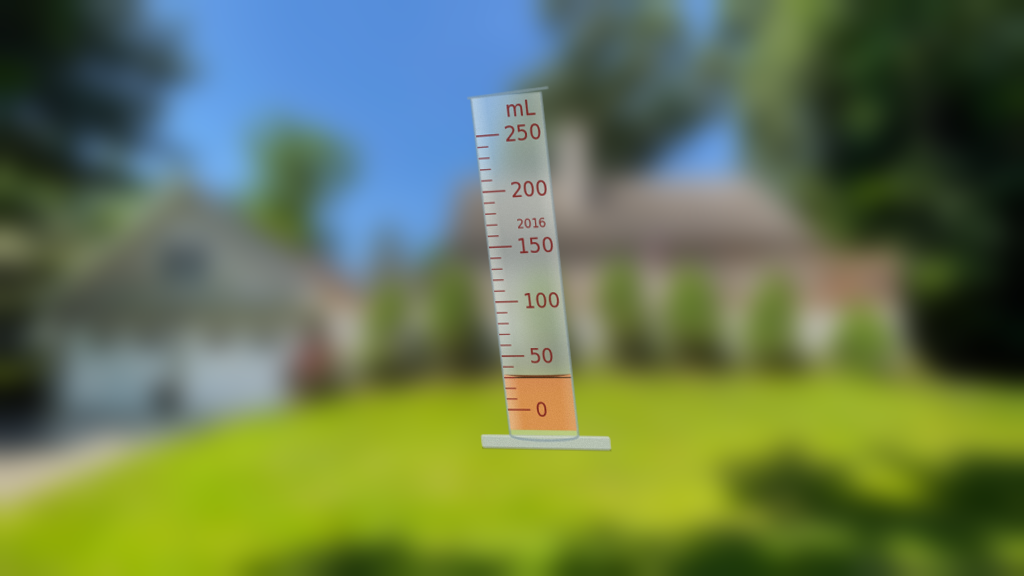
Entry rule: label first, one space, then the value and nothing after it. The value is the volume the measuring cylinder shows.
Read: 30 mL
